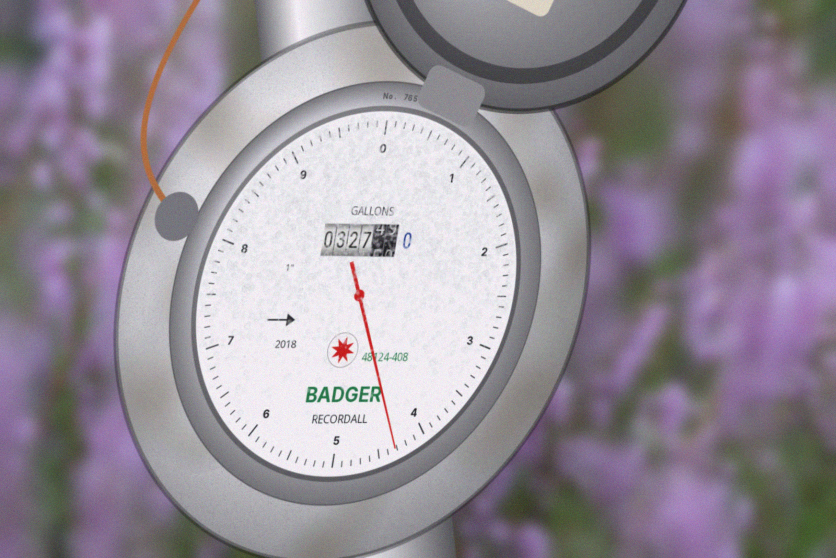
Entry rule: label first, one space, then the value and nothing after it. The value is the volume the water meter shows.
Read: 327494.3 gal
